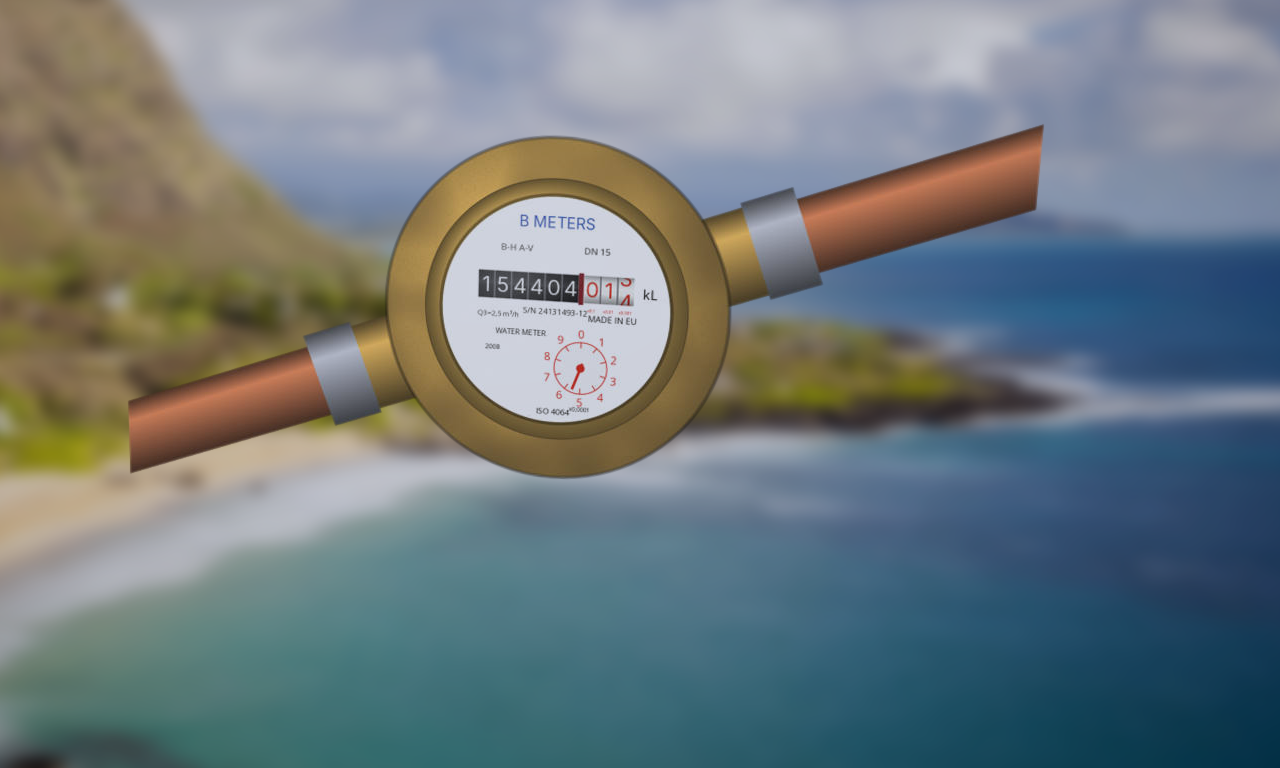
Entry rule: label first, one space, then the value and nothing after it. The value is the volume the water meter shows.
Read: 154404.0135 kL
